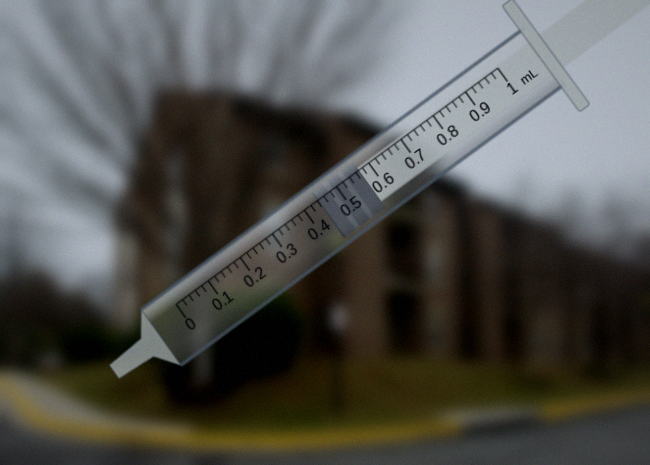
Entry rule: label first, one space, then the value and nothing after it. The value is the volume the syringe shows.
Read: 0.44 mL
